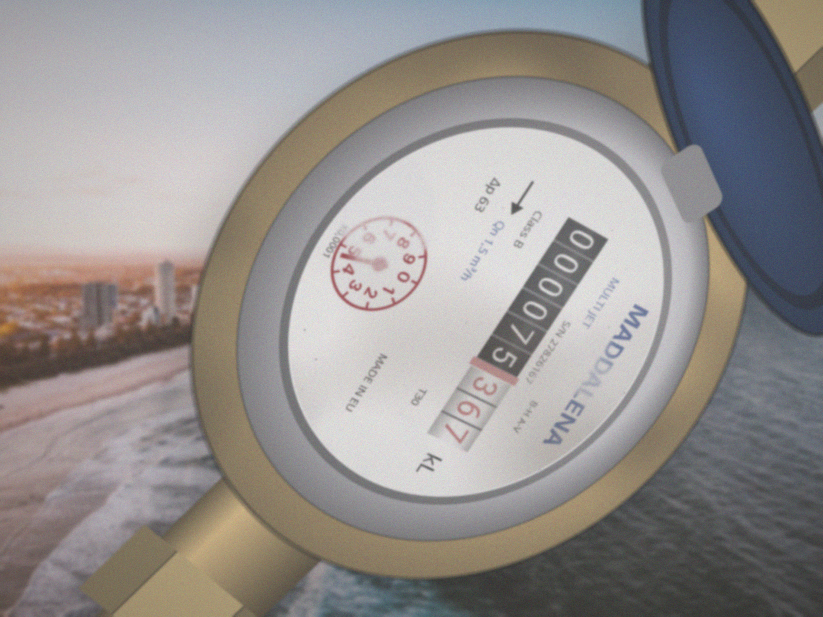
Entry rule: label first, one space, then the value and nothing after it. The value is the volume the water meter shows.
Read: 75.3674 kL
